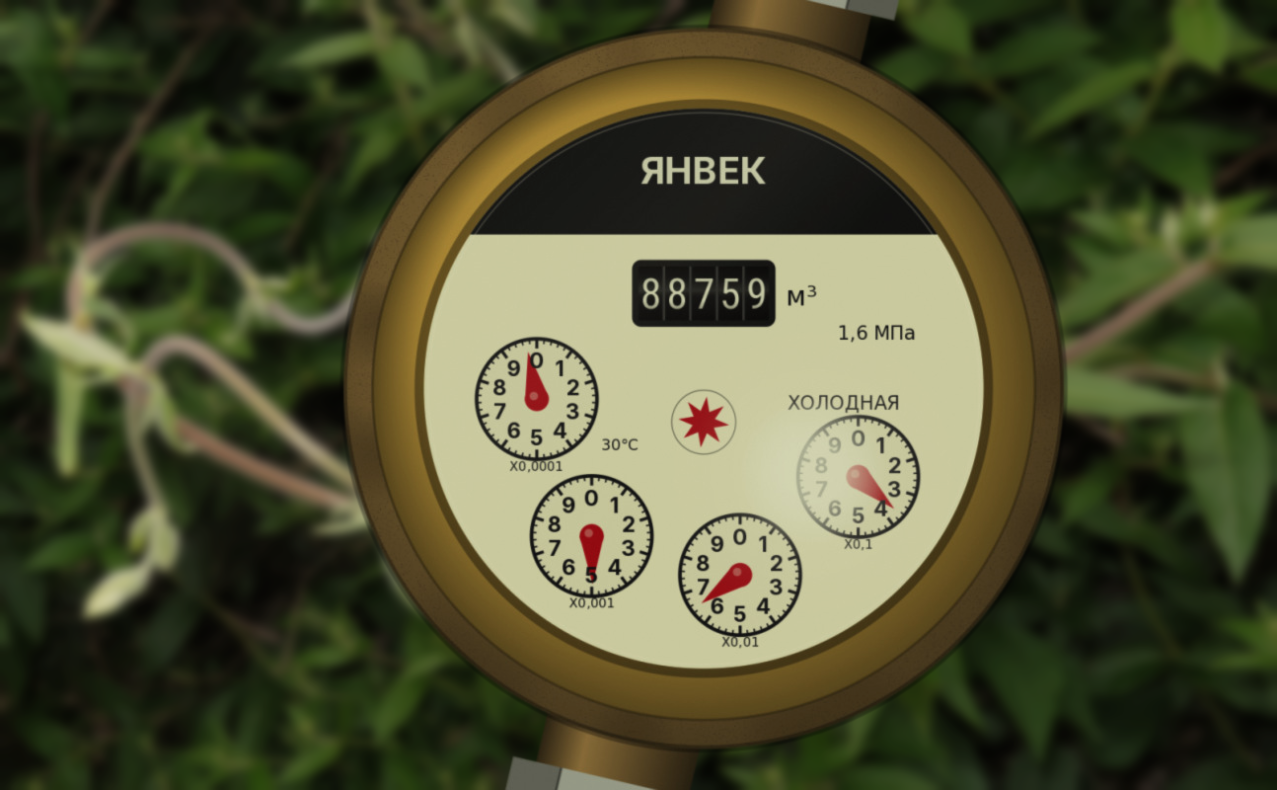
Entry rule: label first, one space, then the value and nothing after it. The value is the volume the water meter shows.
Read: 88759.3649 m³
